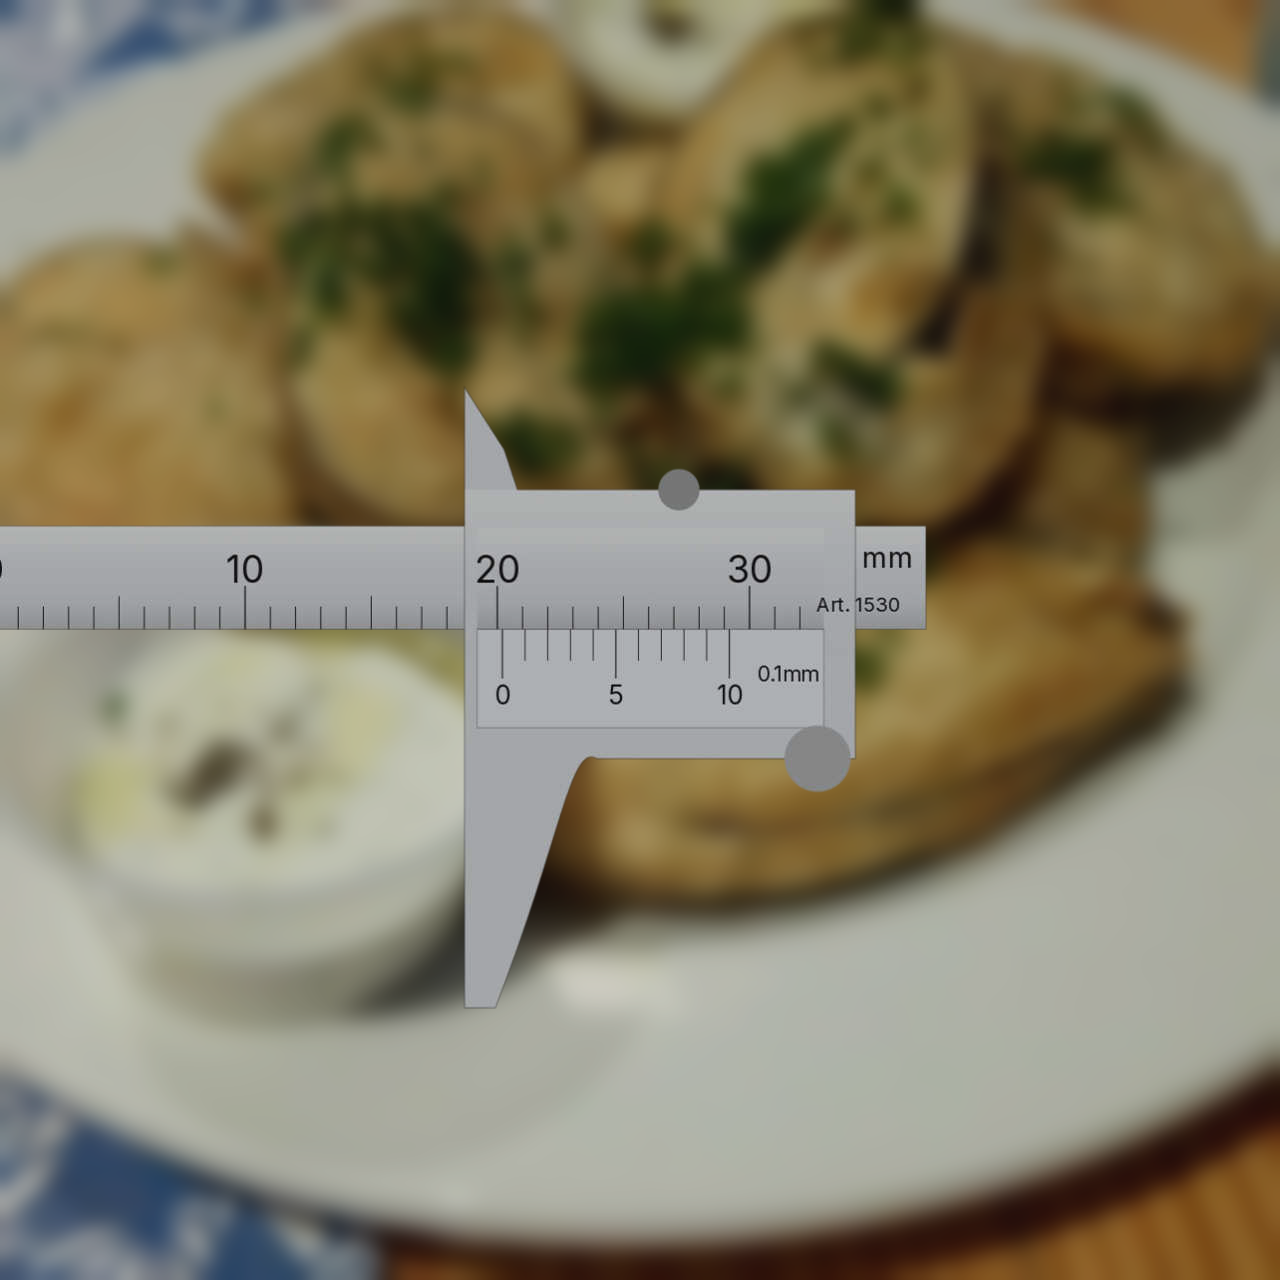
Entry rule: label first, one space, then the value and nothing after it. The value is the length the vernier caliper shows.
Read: 20.2 mm
